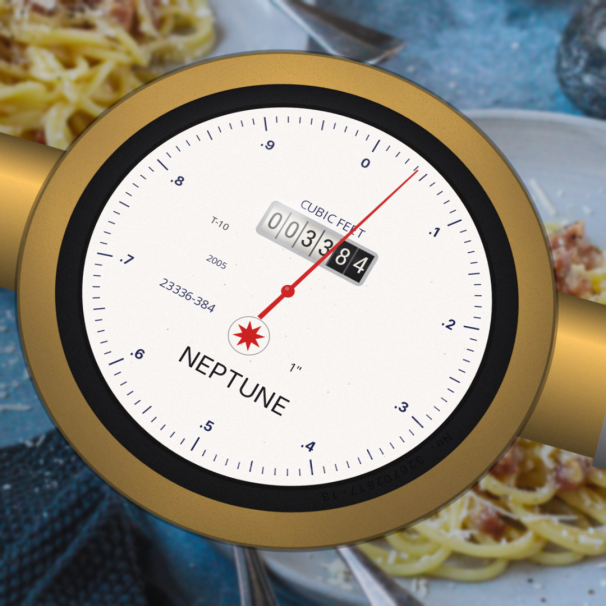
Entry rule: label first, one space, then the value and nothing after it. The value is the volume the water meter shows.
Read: 3384.04 ft³
